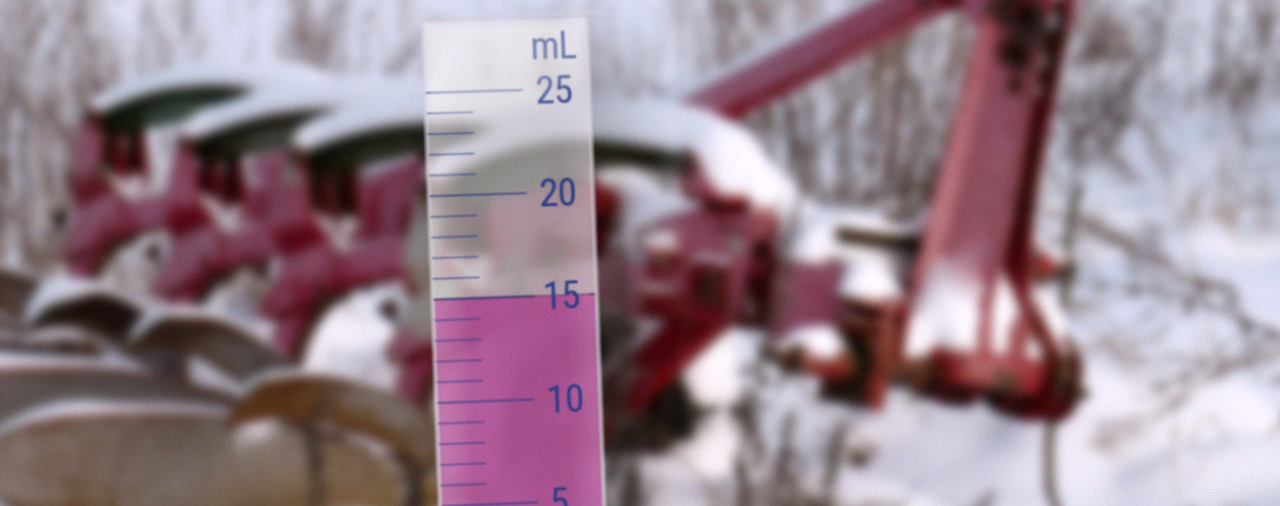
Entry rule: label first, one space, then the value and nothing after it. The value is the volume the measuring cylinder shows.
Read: 15 mL
